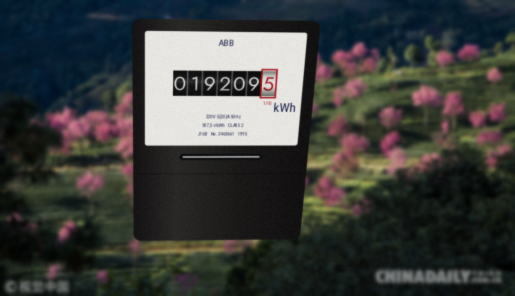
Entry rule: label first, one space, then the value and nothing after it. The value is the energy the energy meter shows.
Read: 19209.5 kWh
